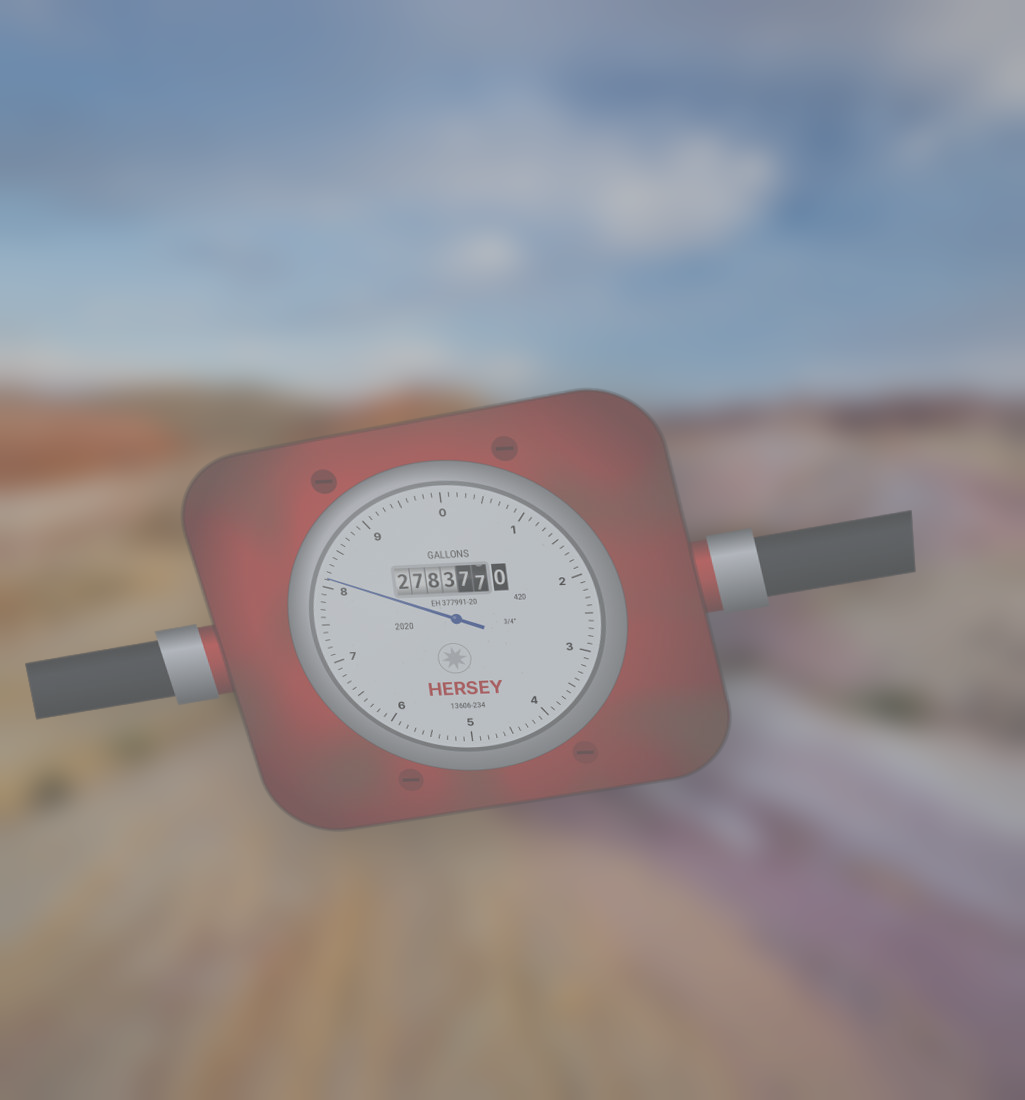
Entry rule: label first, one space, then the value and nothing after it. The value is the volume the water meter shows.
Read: 2783768.1 gal
